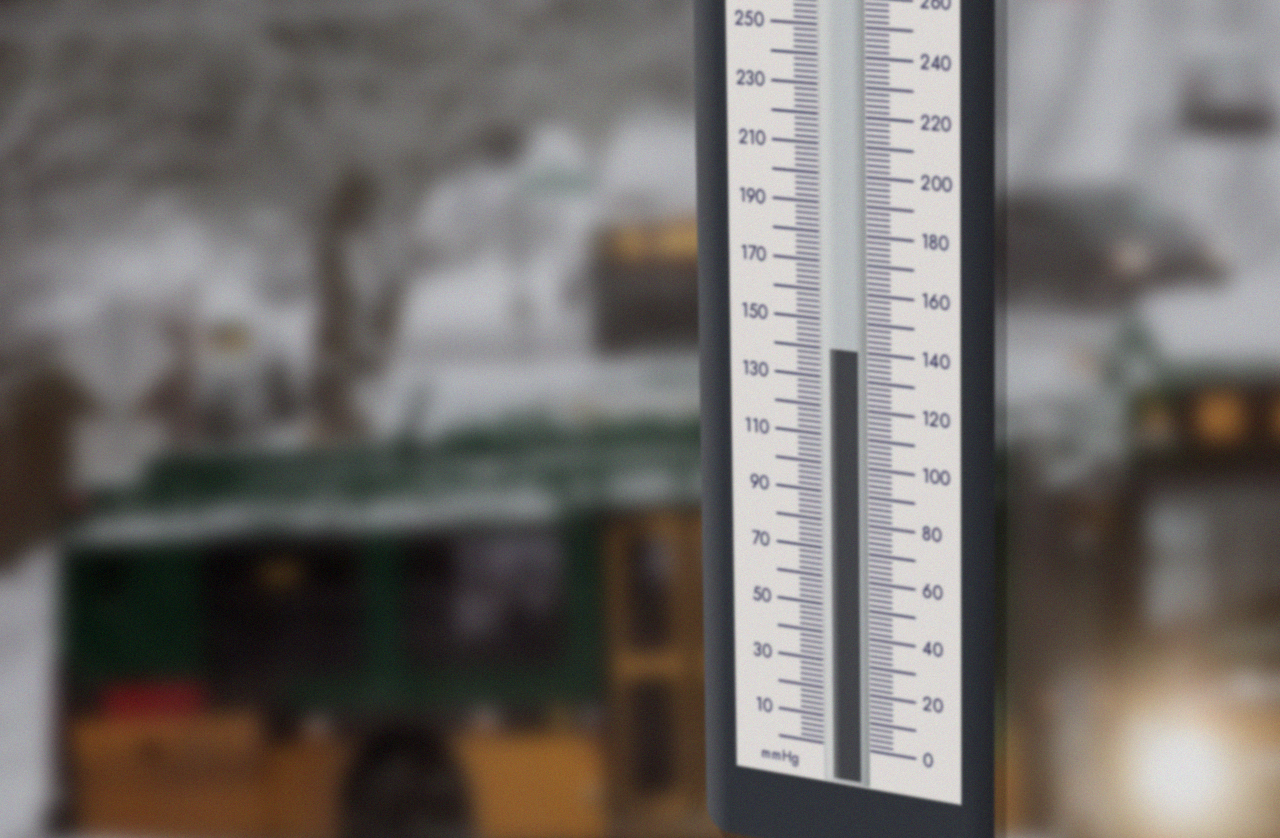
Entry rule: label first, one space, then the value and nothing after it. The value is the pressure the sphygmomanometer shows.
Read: 140 mmHg
